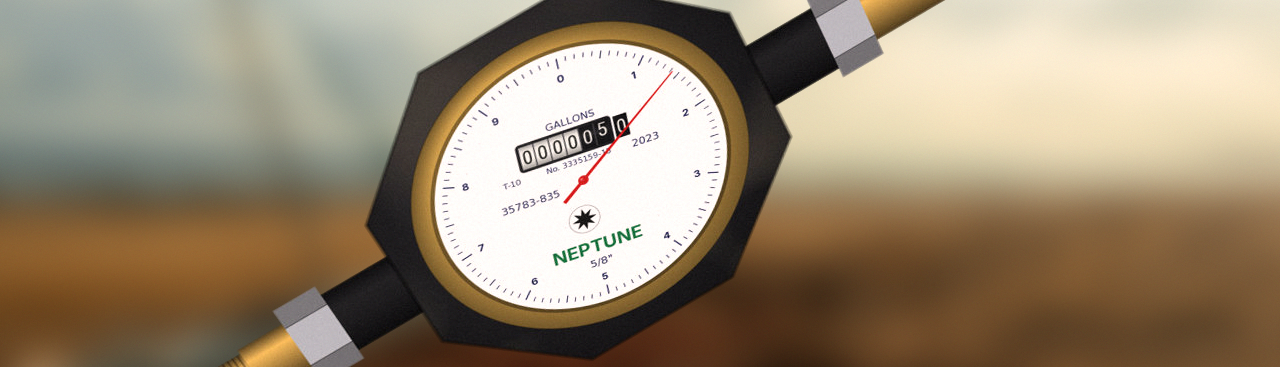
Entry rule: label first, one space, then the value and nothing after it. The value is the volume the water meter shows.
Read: 51.4 gal
